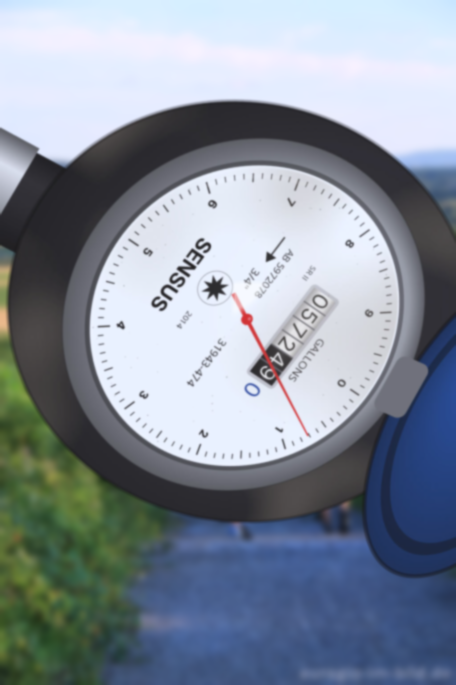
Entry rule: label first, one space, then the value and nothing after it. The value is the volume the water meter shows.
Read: 572490.7 gal
